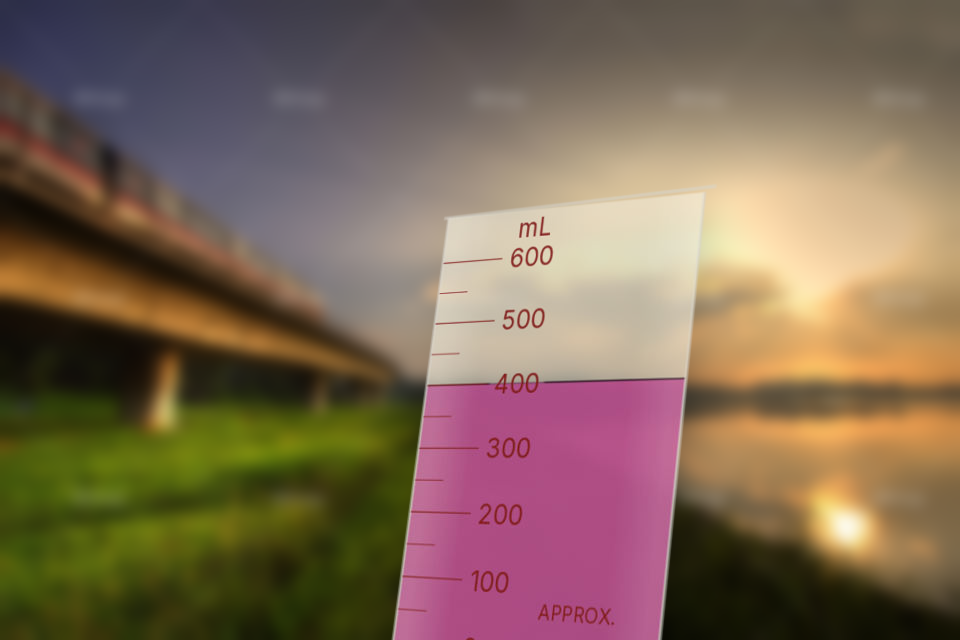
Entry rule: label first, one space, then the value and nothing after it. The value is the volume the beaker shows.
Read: 400 mL
